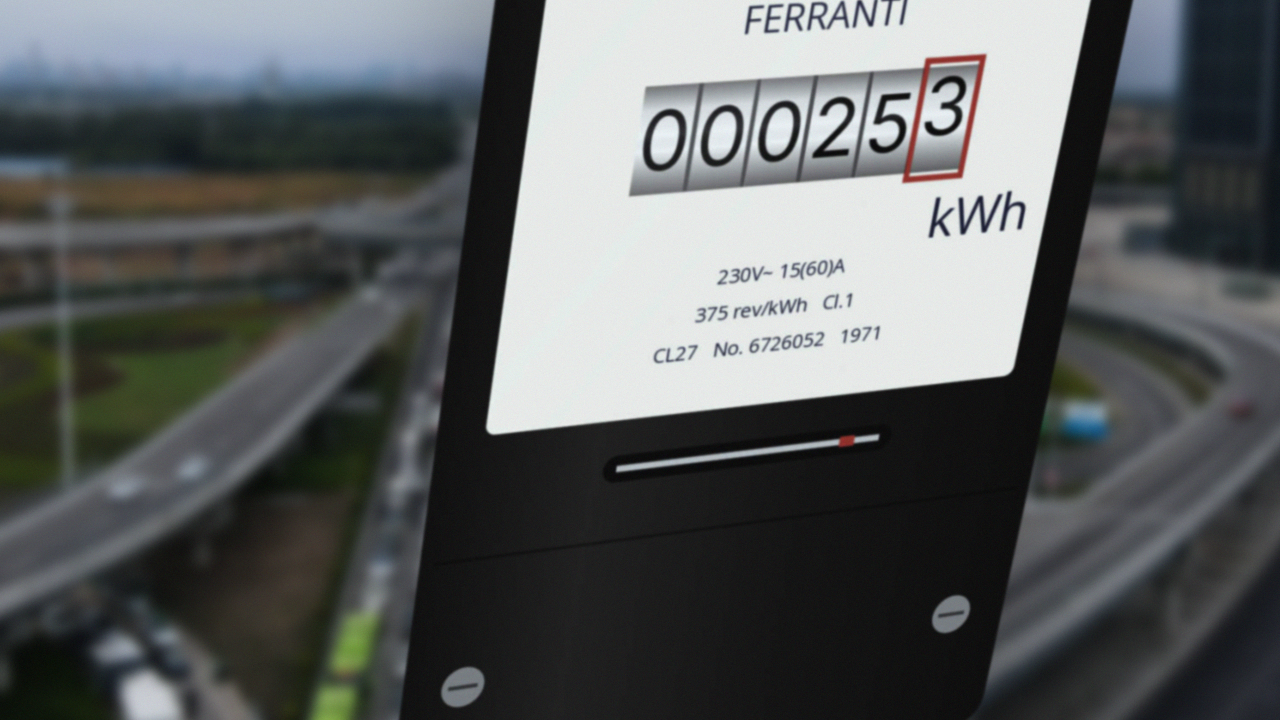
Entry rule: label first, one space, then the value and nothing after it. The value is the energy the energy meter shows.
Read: 25.3 kWh
